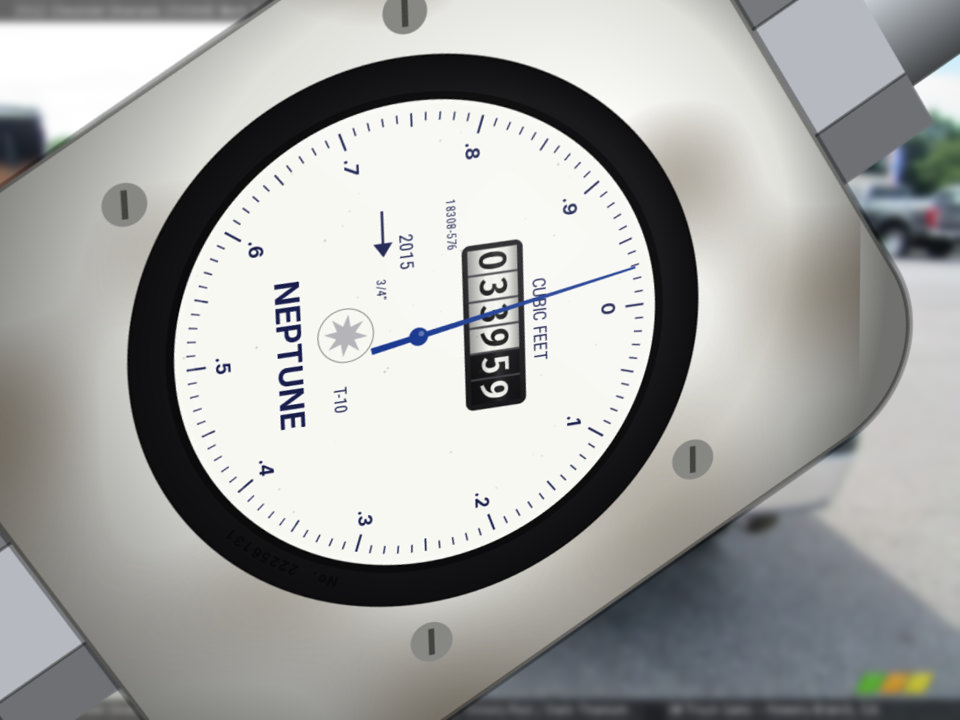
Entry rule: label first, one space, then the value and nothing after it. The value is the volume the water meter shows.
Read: 33958.97 ft³
